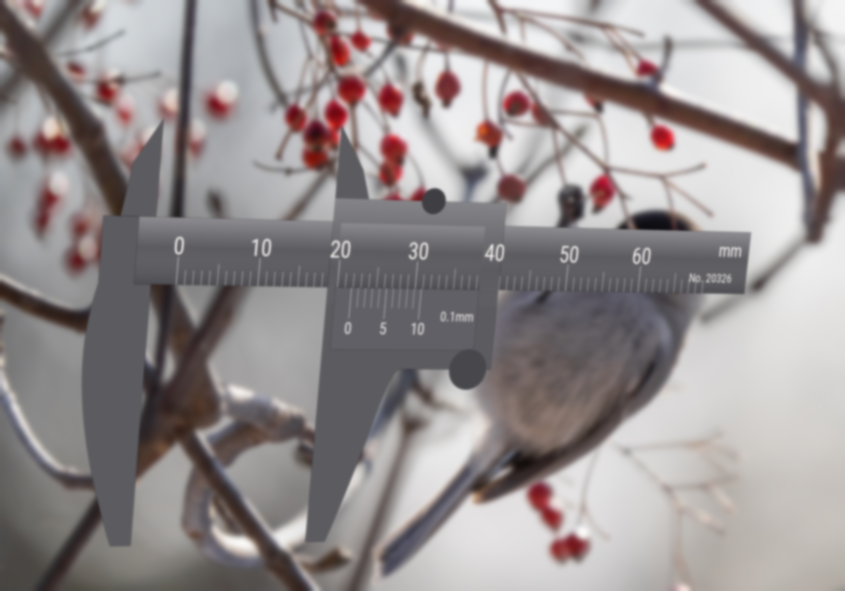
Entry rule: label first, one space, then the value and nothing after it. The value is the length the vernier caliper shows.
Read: 21.8 mm
